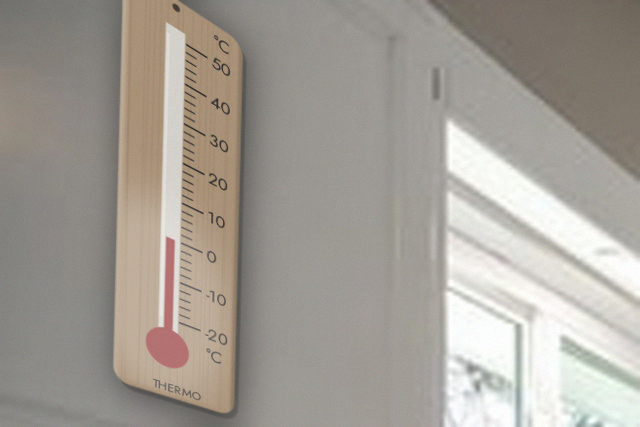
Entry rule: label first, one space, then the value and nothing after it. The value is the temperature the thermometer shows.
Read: 0 °C
